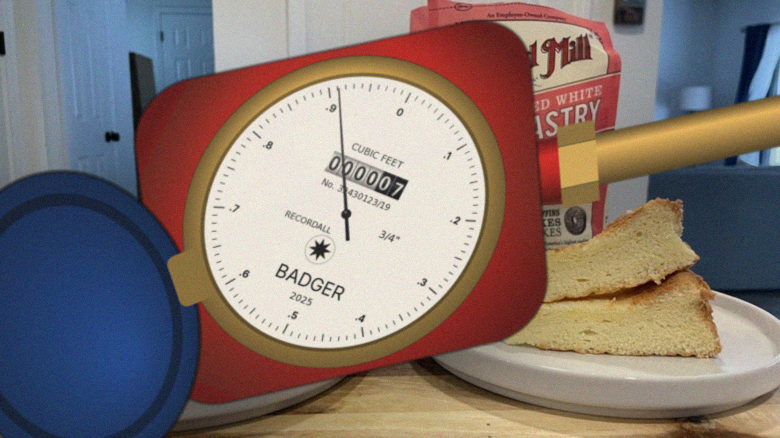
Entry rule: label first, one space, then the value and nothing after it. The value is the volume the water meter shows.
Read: 6.91 ft³
